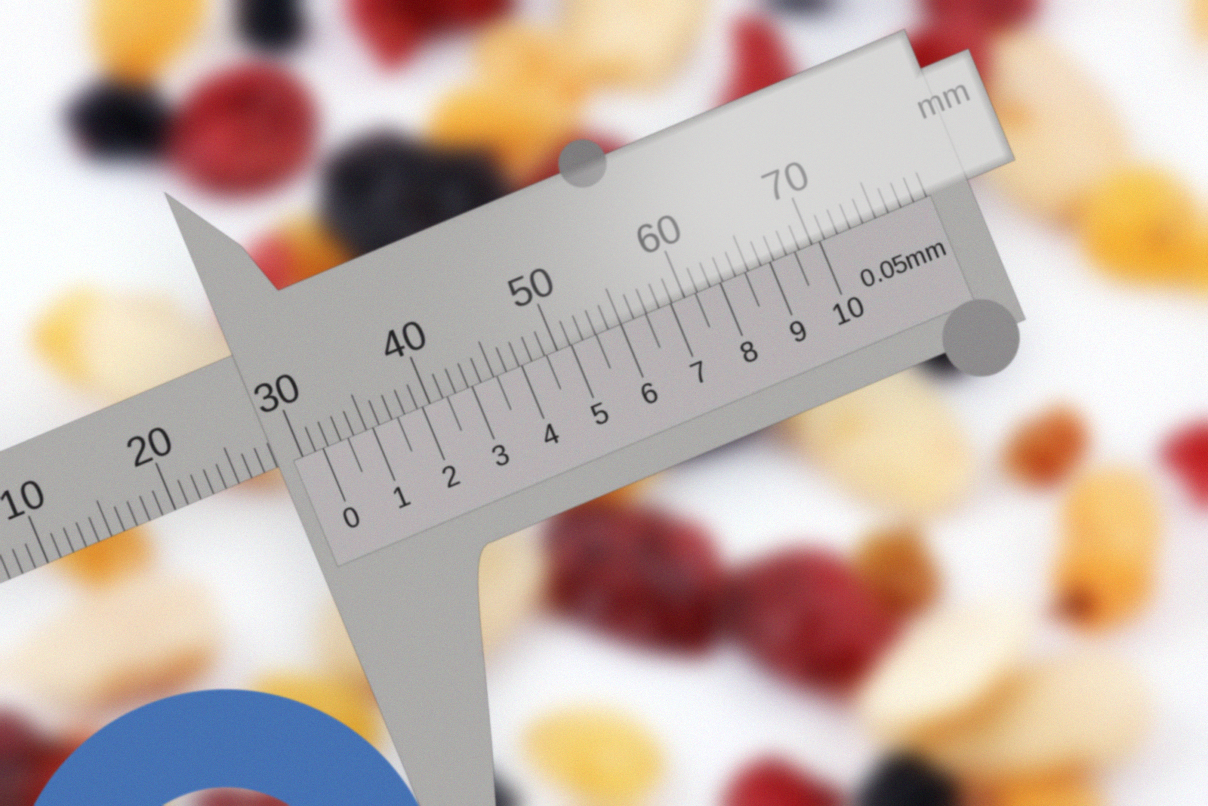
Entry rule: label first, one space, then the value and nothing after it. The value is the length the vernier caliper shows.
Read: 31.6 mm
